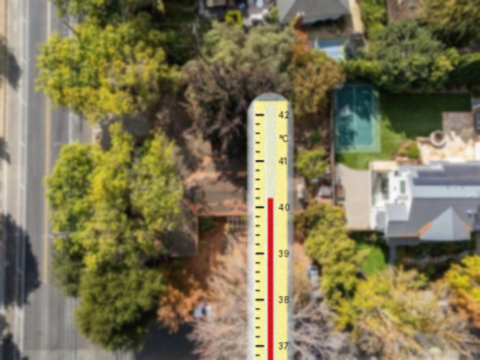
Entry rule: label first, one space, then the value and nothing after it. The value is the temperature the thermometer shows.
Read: 40.2 °C
